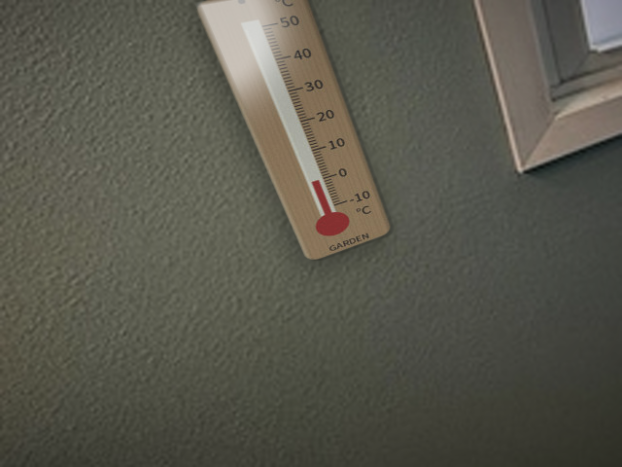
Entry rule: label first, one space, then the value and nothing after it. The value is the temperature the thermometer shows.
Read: 0 °C
